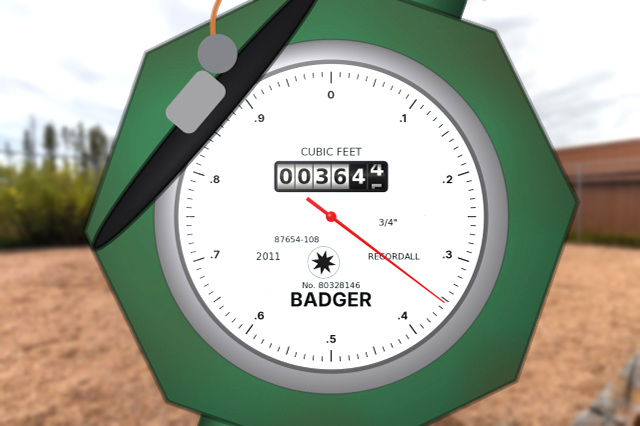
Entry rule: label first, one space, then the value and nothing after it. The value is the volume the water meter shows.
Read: 3644.35 ft³
